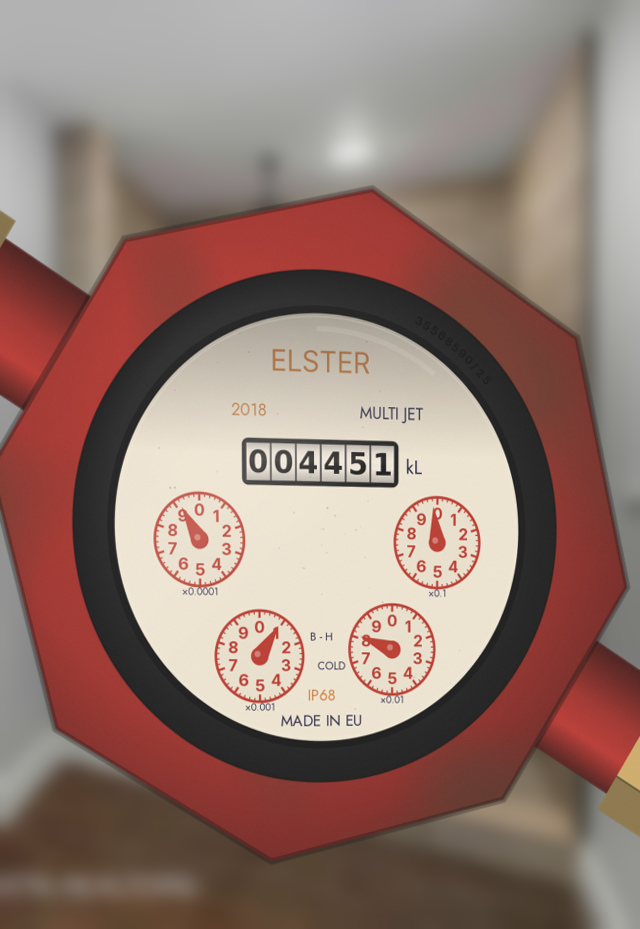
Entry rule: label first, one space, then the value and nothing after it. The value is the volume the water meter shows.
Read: 4450.9809 kL
